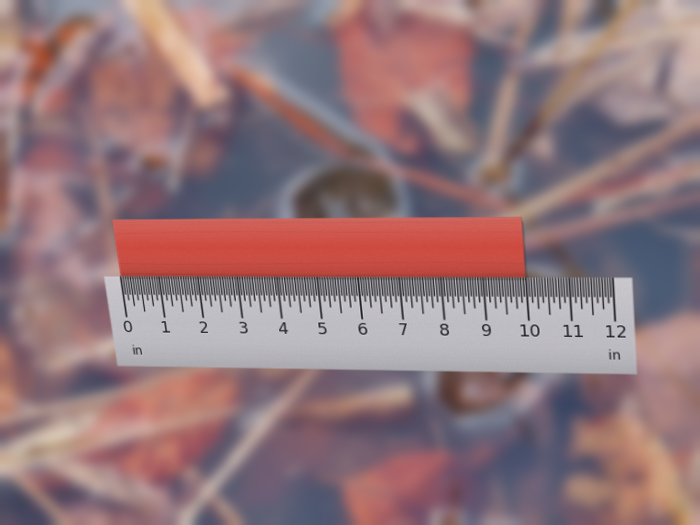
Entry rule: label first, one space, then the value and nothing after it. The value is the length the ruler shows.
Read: 10 in
